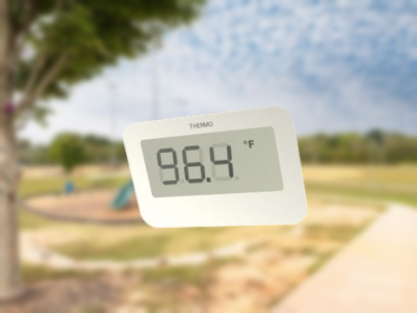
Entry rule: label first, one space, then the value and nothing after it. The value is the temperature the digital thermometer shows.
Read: 96.4 °F
